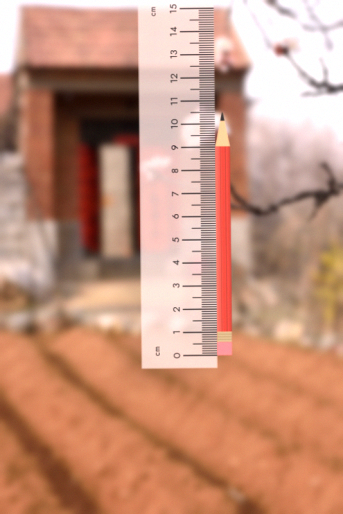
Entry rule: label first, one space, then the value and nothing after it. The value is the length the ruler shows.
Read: 10.5 cm
